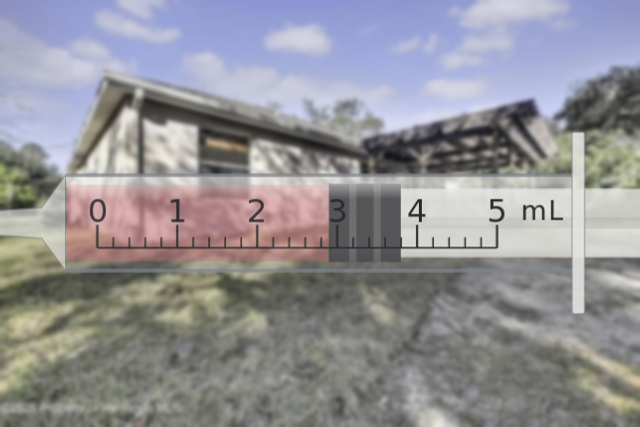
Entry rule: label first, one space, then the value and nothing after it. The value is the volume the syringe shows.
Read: 2.9 mL
